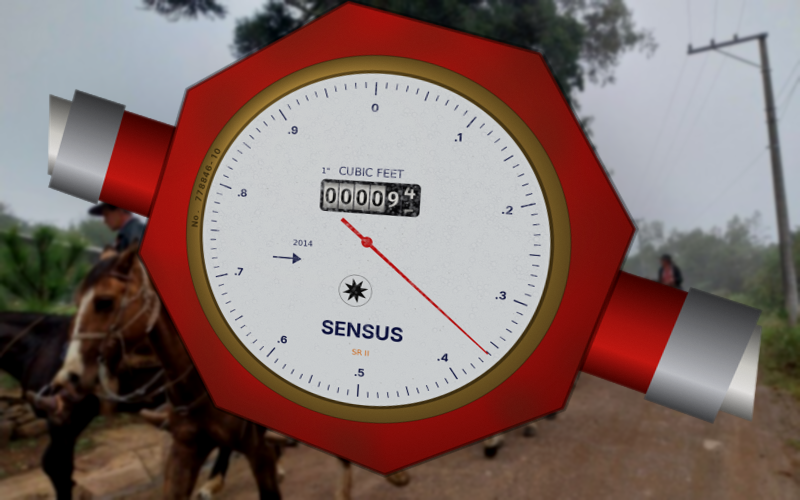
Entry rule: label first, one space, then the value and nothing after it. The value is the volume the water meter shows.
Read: 94.36 ft³
